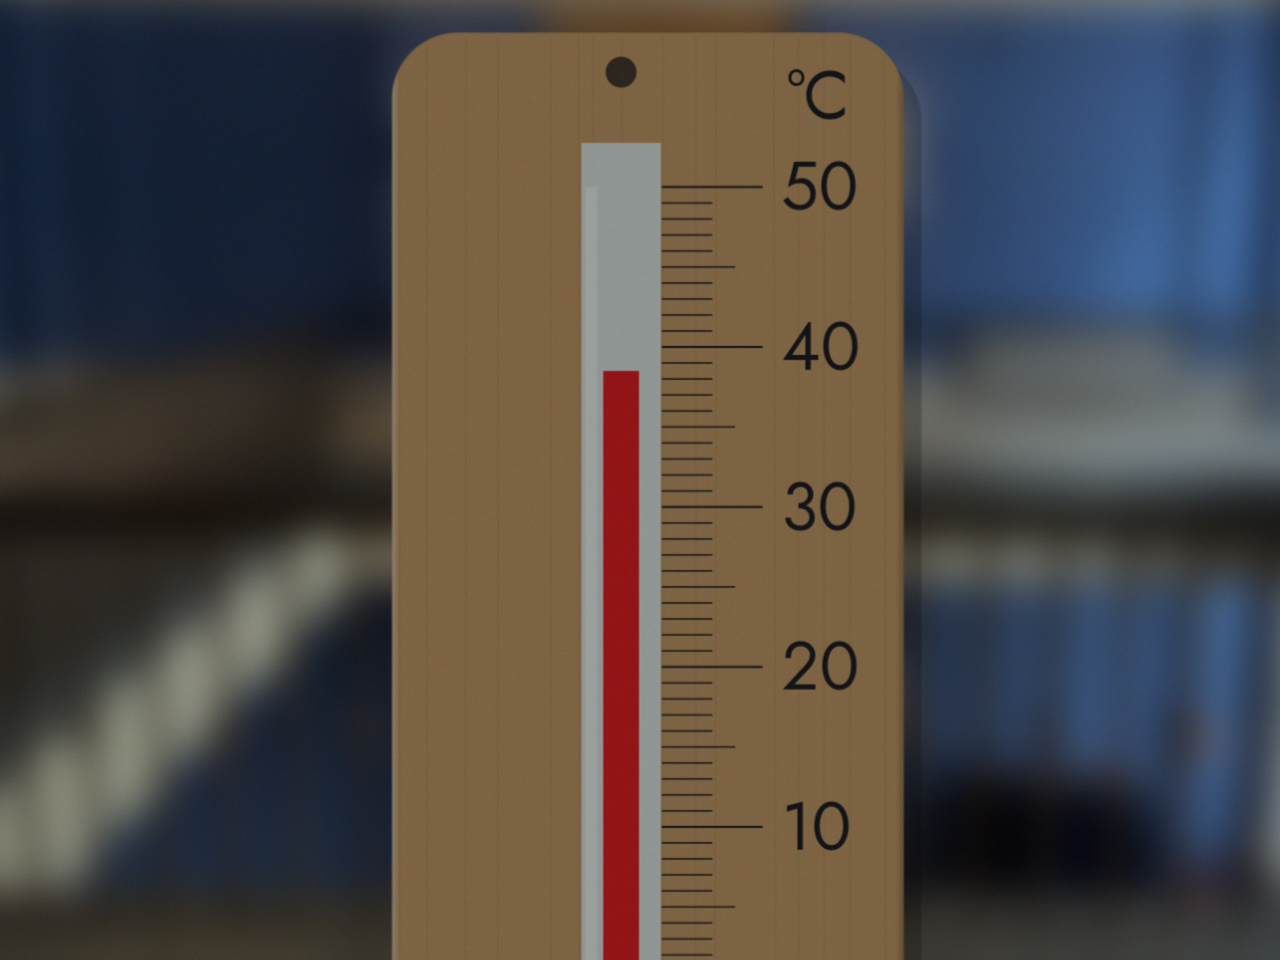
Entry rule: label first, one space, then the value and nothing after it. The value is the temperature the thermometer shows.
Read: 38.5 °C
